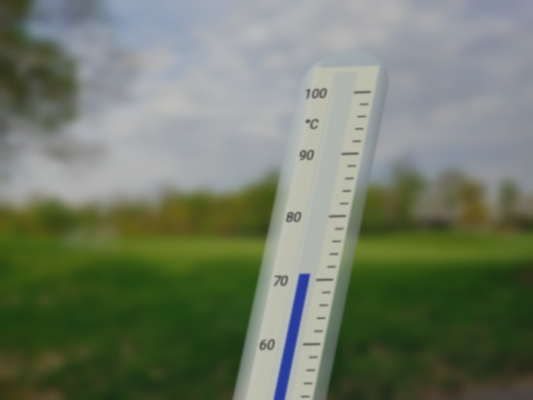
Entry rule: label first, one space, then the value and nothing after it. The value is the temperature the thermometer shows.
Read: 71 °C
